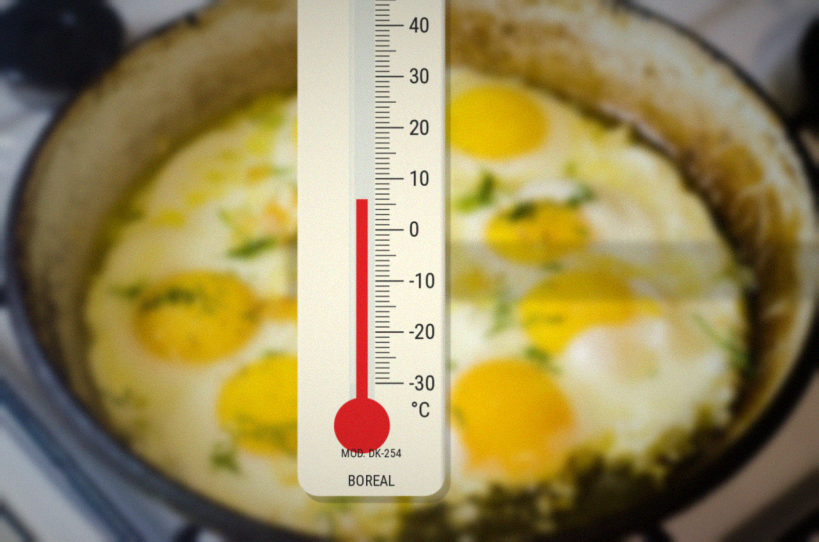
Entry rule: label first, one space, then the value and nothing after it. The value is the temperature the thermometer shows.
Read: 6 °C
